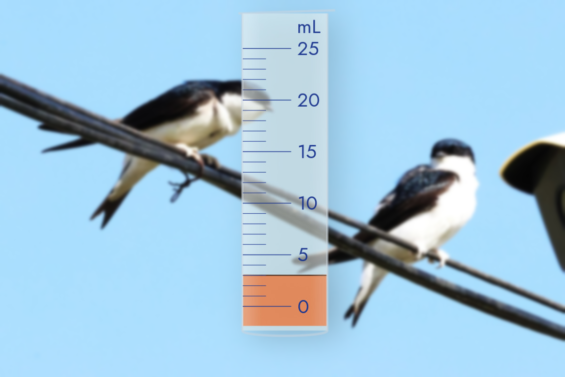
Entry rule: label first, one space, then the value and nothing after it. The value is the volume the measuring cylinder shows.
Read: 3 mL
